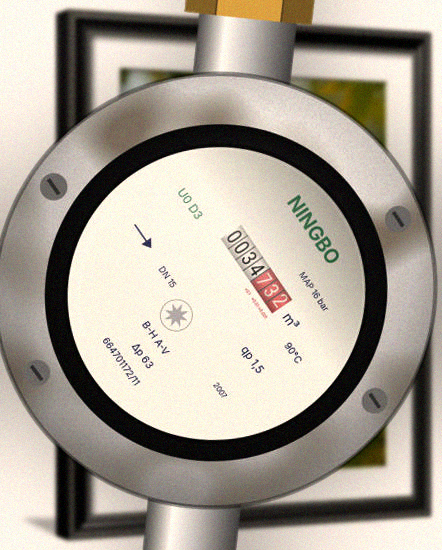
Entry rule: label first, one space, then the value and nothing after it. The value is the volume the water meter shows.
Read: 34.732 m³
